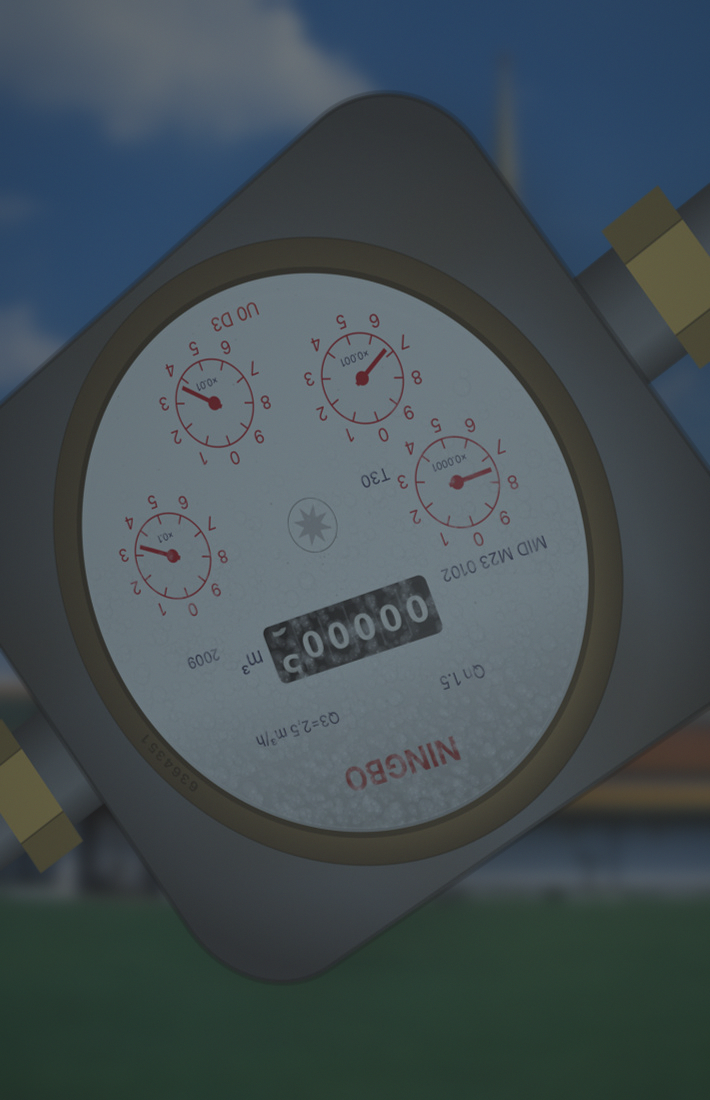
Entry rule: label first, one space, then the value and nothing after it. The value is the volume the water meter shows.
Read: 5.3367 m³
